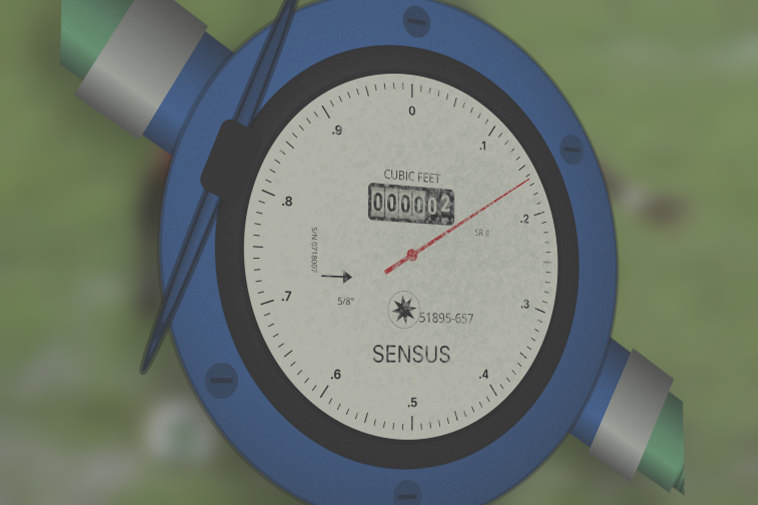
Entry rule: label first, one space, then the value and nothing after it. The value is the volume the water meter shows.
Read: 2.16 ft³
